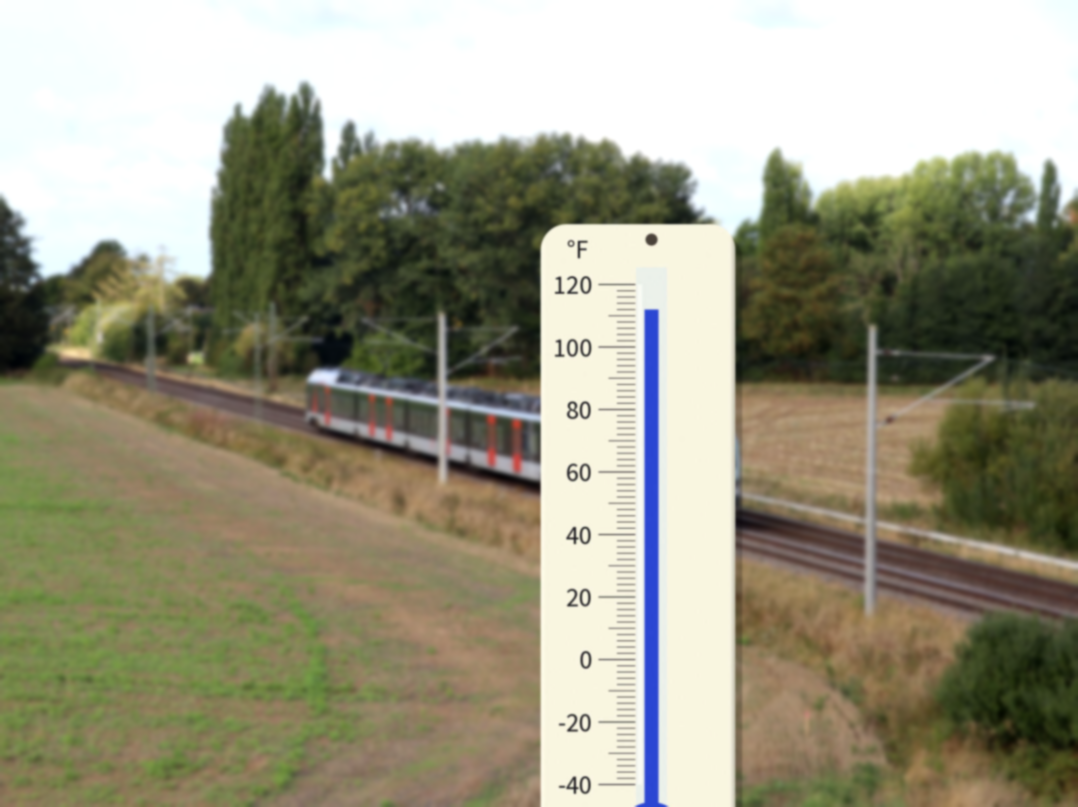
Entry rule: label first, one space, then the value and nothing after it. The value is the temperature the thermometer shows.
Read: 112 °F
